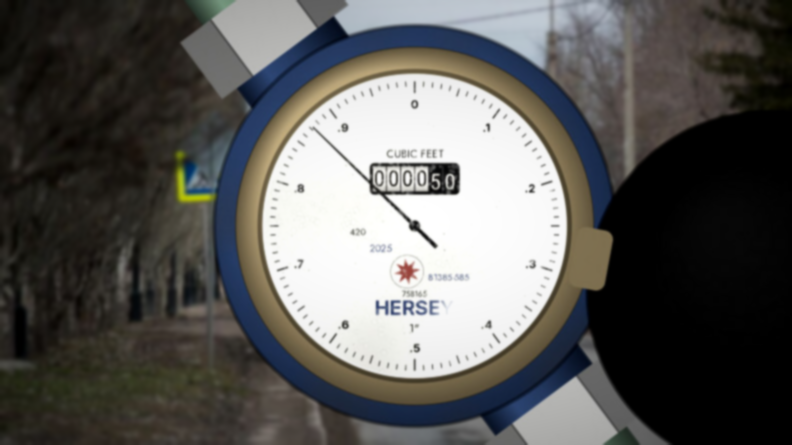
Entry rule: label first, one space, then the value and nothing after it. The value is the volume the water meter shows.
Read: 49.87 ft³
